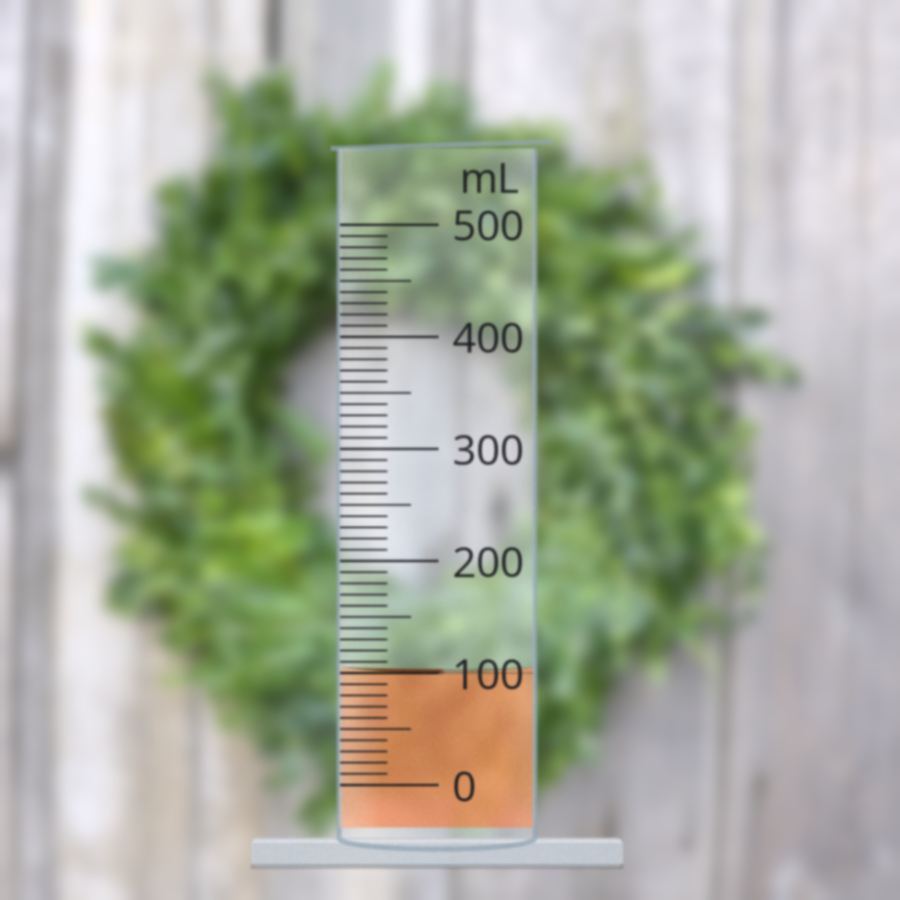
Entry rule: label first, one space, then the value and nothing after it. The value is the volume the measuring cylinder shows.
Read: 100 mL
